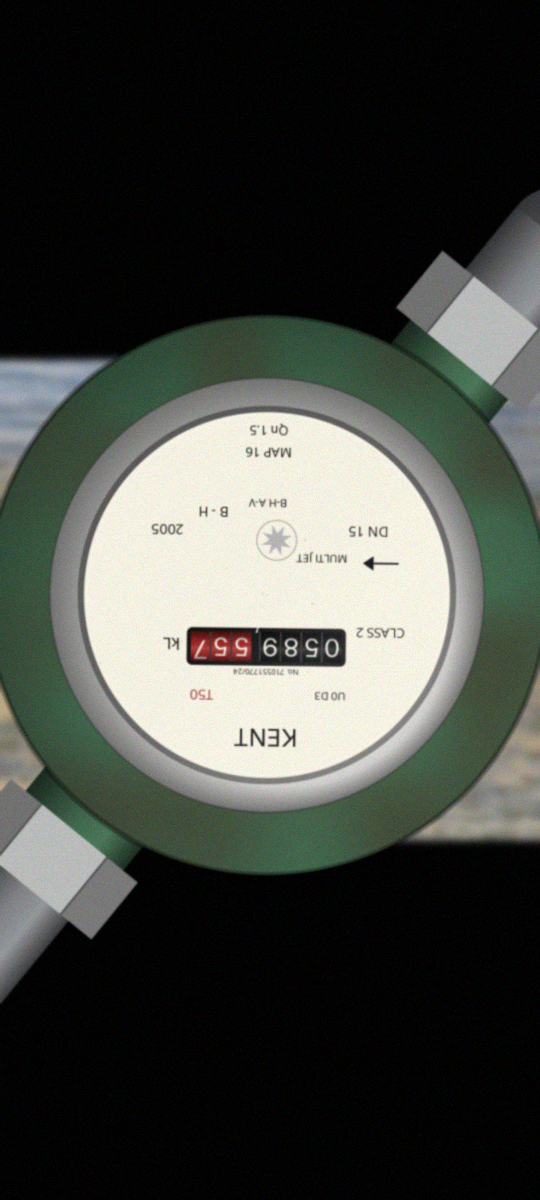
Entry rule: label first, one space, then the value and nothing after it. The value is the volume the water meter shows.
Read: 589.557 kL
